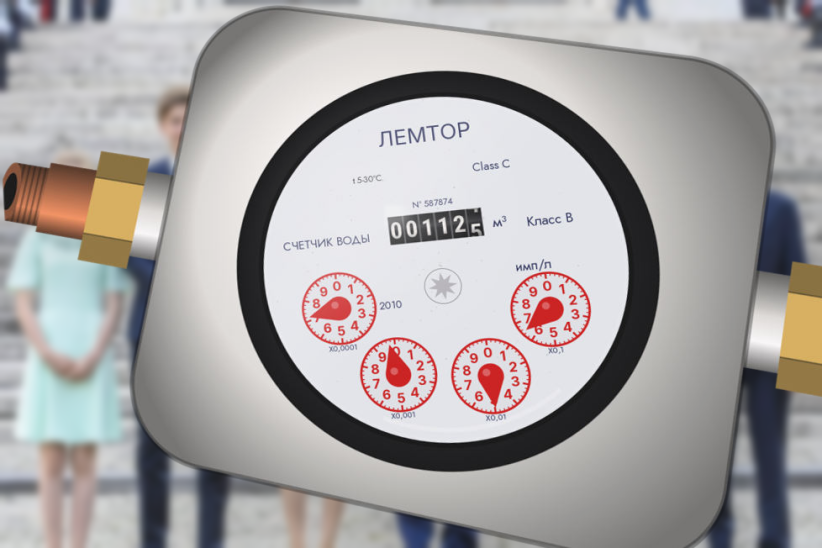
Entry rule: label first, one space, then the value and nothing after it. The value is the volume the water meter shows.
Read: 1124.6497 m³
